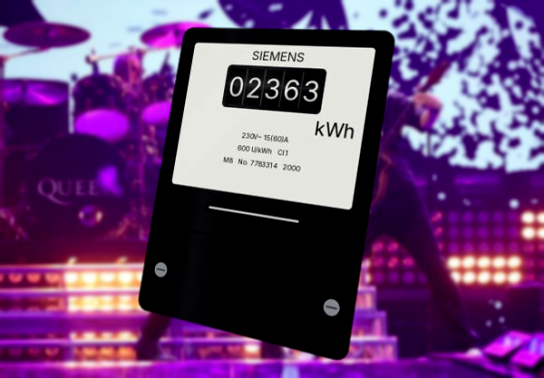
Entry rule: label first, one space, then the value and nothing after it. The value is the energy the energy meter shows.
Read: 2363 kWh
